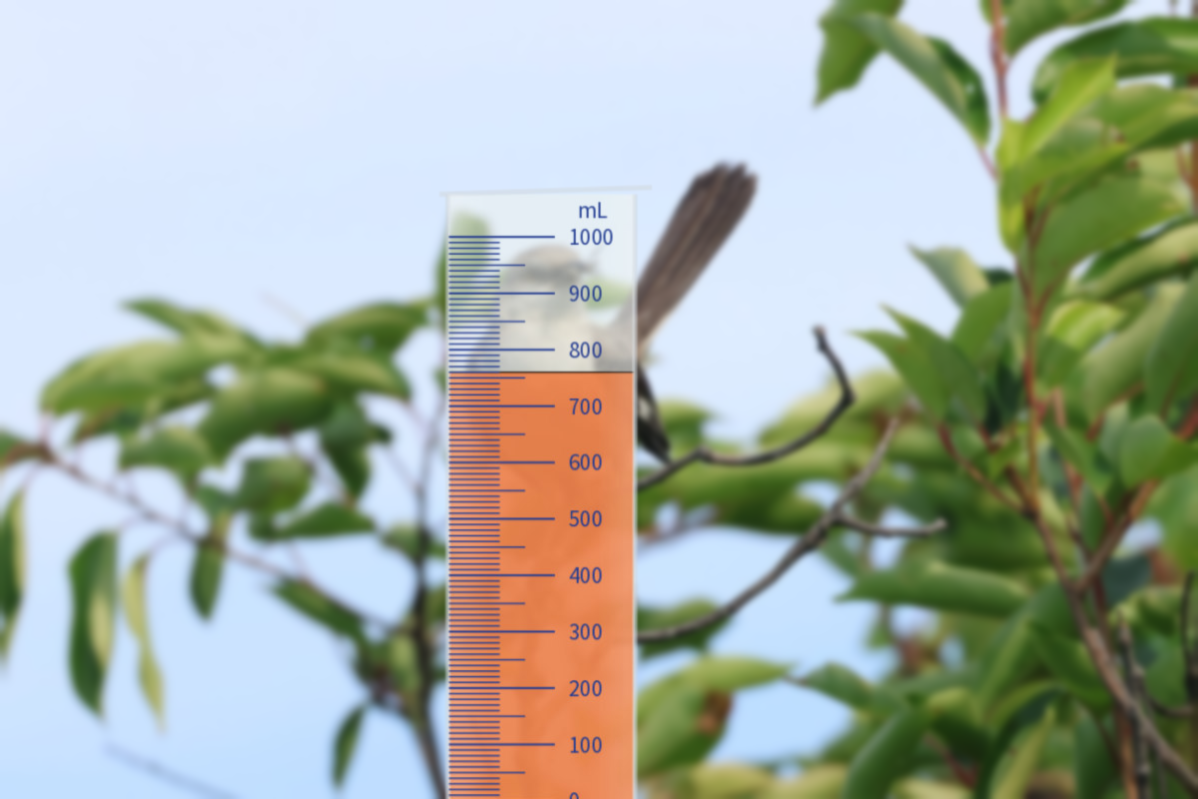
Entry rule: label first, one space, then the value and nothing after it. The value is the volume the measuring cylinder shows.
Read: 760 mL
